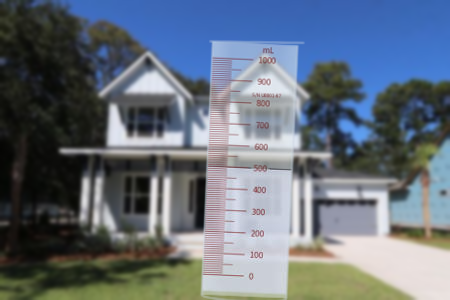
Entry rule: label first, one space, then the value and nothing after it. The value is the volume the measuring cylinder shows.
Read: 500 mL
